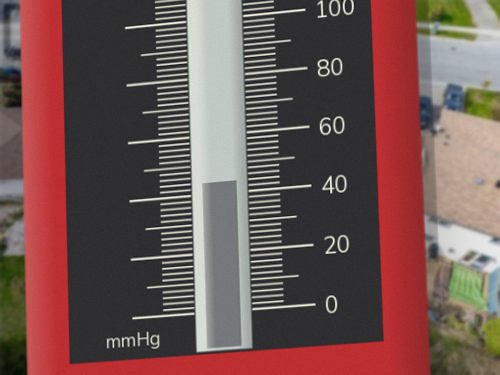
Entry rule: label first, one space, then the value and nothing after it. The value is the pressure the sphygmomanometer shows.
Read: 44 mmHg
